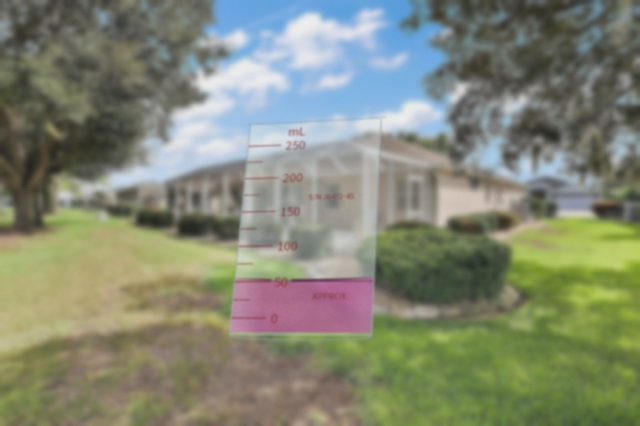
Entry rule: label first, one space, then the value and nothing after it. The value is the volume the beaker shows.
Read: 50 mL
